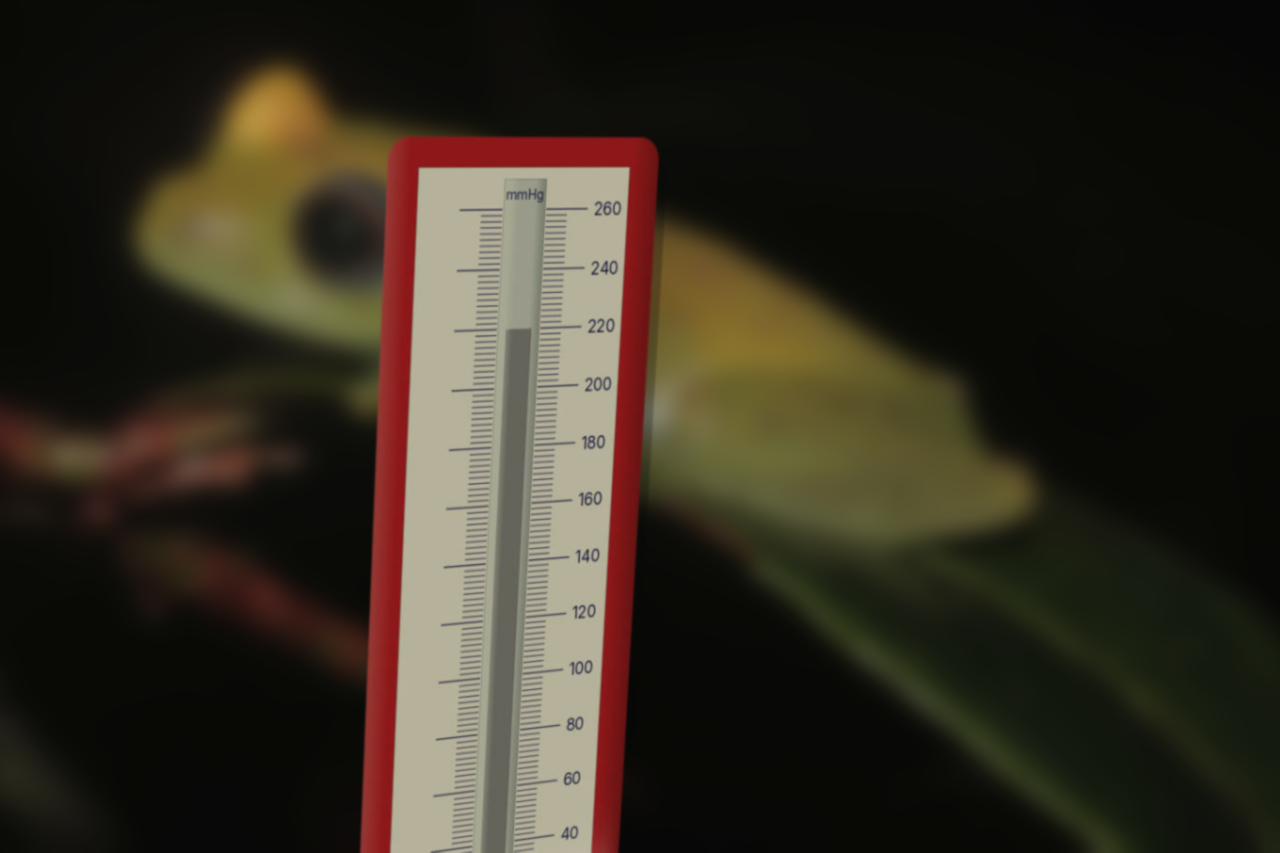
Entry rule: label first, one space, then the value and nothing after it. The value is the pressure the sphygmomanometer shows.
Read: 220 mmHg
